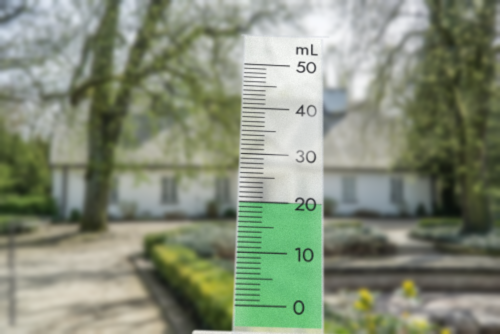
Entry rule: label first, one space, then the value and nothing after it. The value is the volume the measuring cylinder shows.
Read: 20 mL
